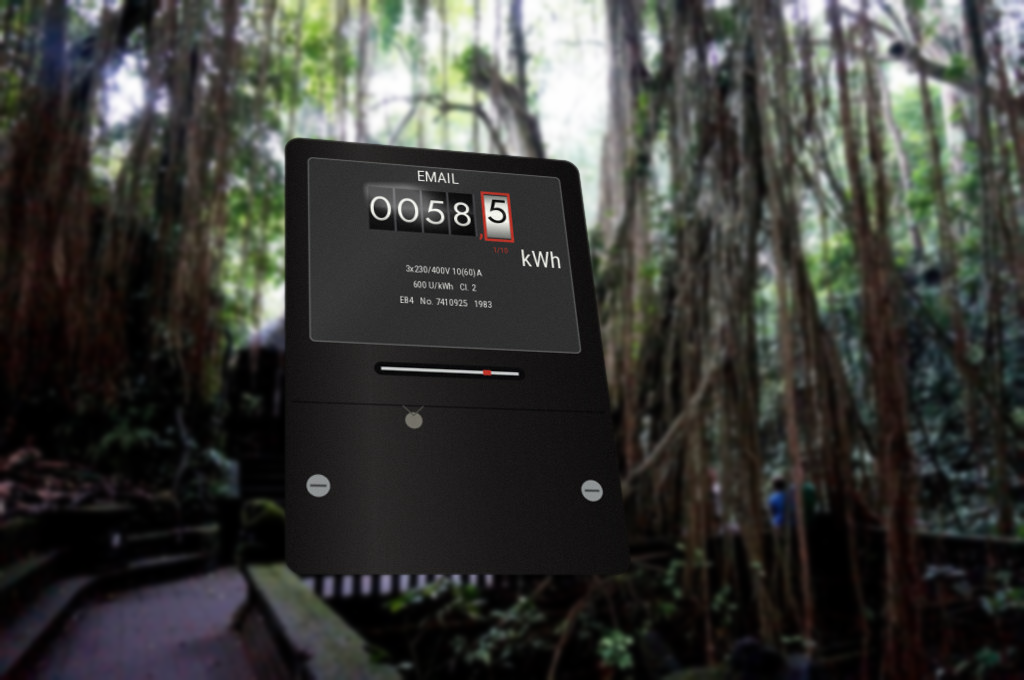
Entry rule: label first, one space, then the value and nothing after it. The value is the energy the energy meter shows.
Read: 58.5 kWh
